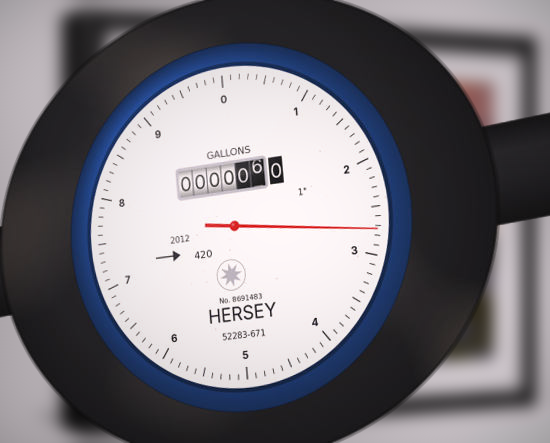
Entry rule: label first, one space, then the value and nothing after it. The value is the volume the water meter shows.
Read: 62.7 gal
